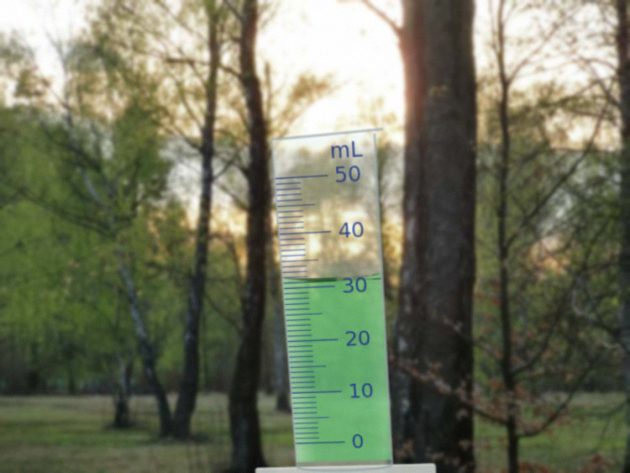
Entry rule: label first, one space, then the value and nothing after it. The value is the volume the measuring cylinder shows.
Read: 31 mL
